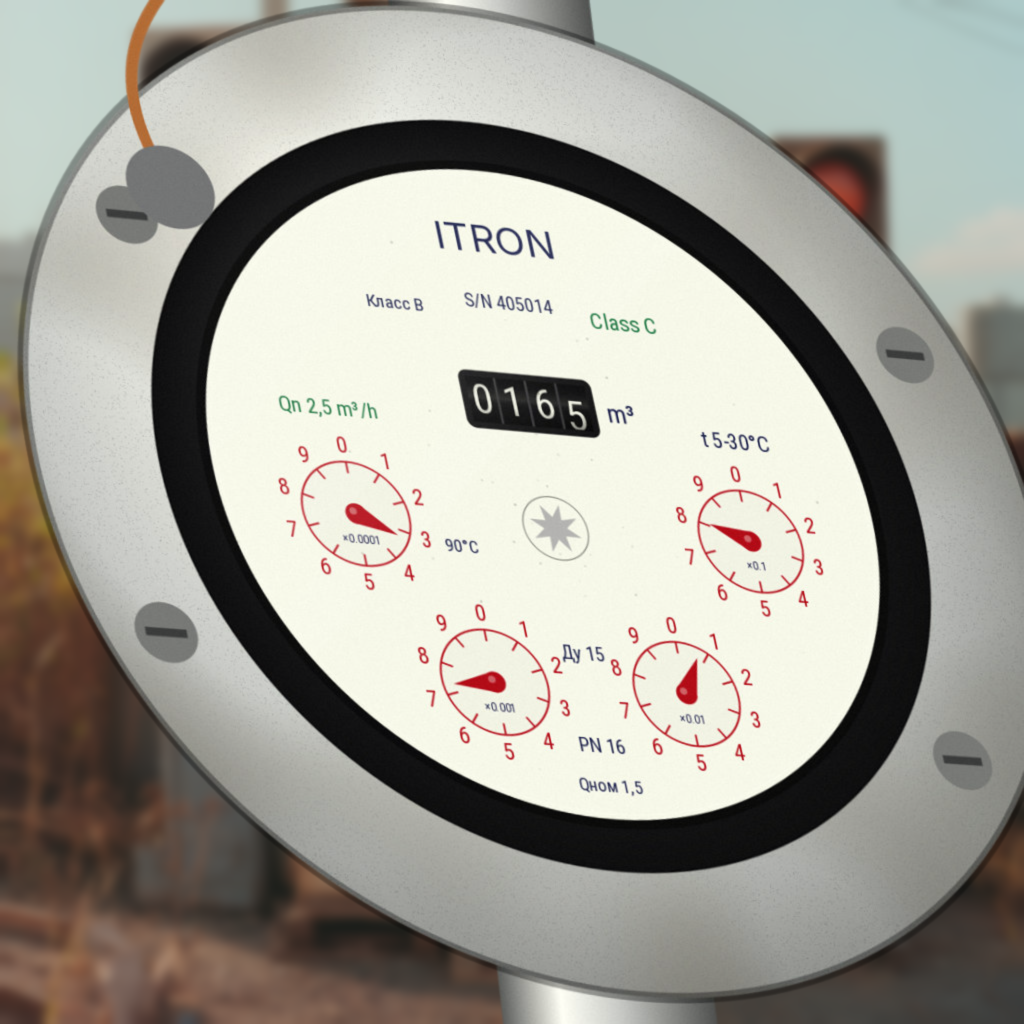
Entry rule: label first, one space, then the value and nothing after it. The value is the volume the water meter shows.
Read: 164.8073 m³
